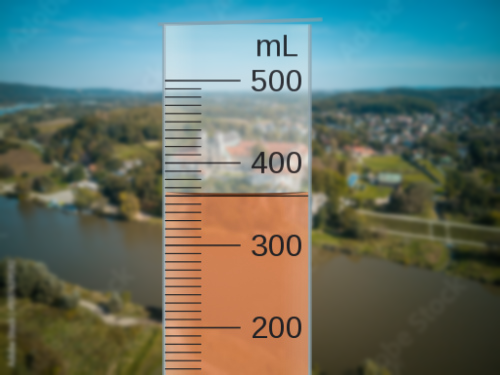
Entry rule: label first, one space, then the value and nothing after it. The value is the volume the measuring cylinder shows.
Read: 360 mL
